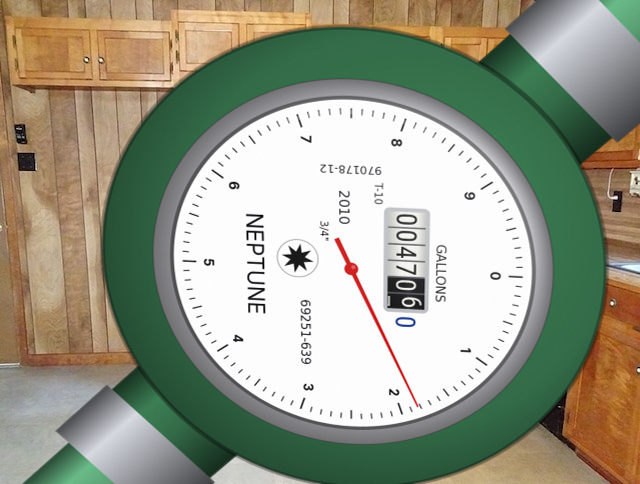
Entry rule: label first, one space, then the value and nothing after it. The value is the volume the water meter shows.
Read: 47061.8 gal
